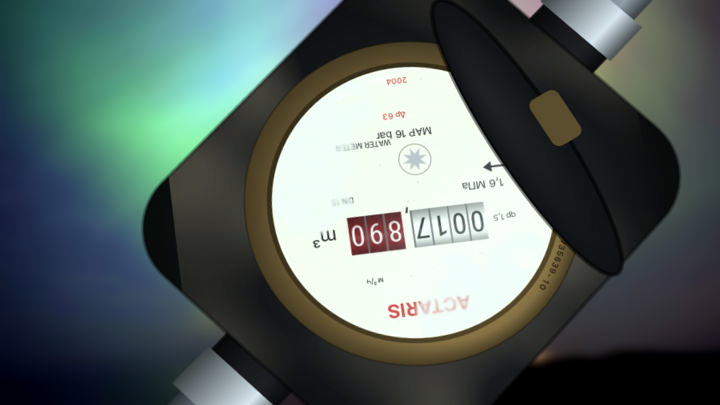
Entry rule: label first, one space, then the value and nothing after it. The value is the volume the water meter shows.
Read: 17.890 m³
